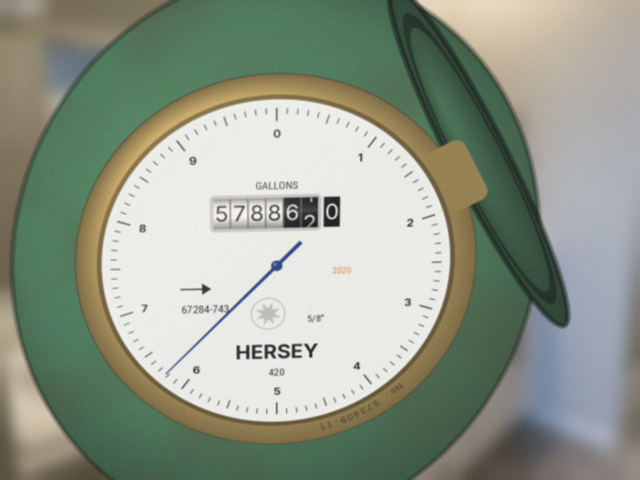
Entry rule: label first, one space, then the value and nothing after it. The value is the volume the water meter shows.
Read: 5788616.2 gal
